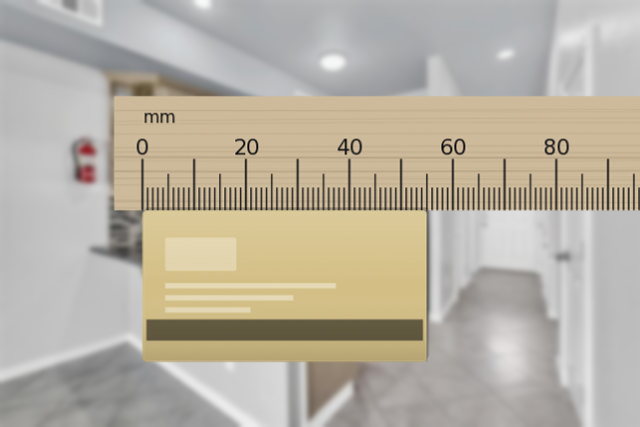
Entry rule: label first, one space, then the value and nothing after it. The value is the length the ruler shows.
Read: 55 mm
